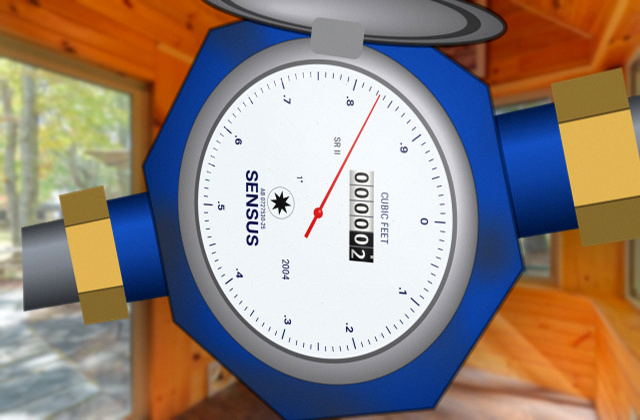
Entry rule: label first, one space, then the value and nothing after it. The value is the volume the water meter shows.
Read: 1.83 ft³
